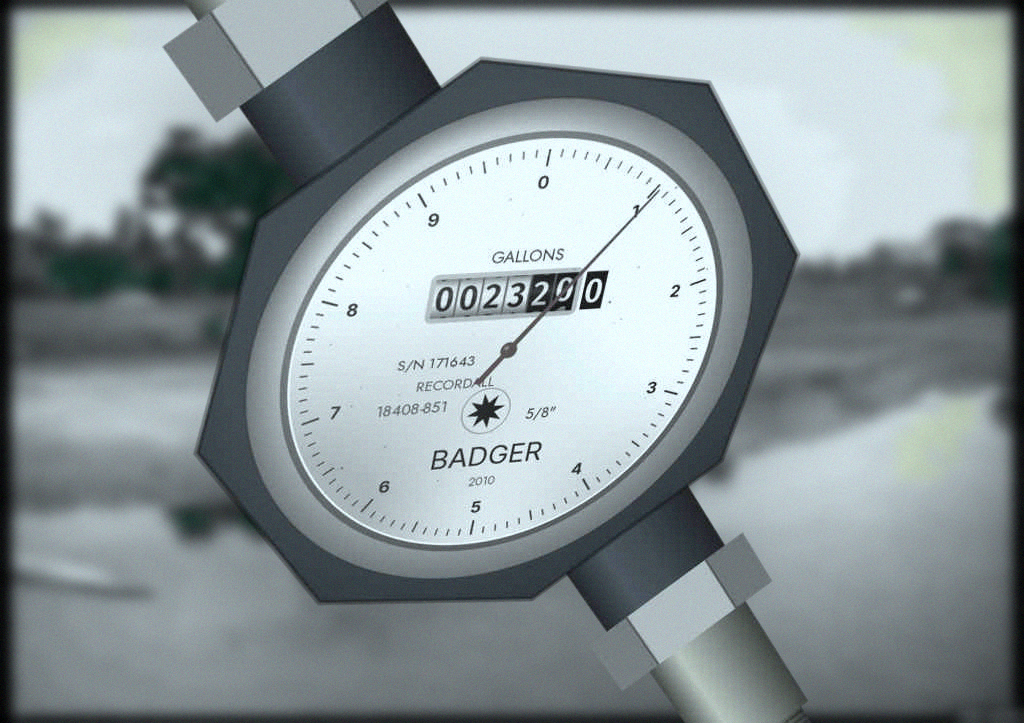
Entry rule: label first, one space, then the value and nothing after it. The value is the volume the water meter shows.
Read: 23201.0 gal
